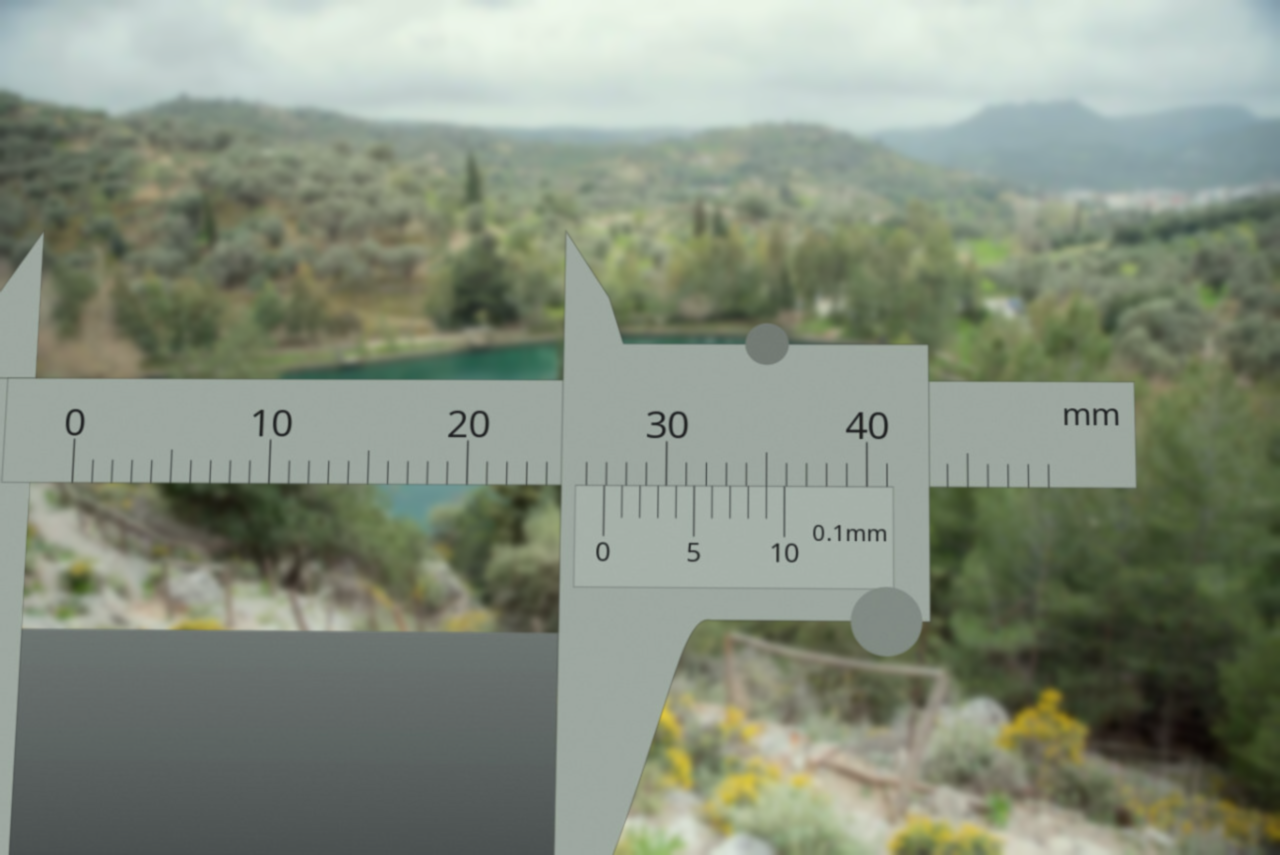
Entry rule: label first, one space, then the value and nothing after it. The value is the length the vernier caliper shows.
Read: 26.9 mm
